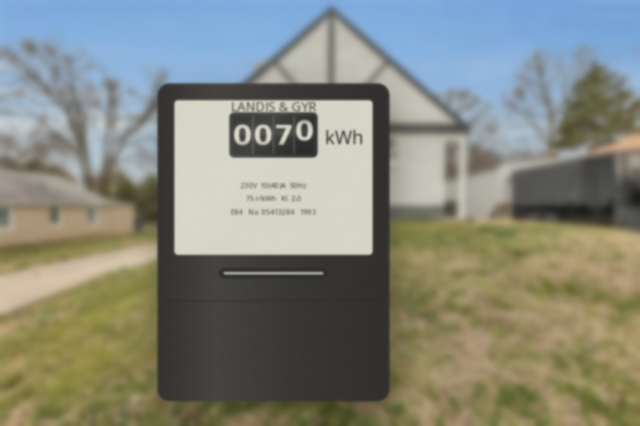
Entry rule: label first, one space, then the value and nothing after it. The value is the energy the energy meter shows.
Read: 70 kWh
